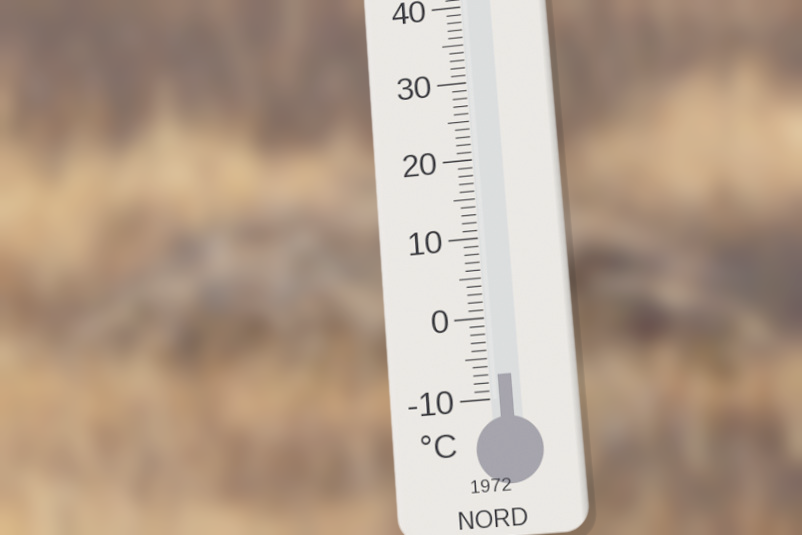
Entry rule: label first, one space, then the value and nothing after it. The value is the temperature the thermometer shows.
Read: -7 °C
